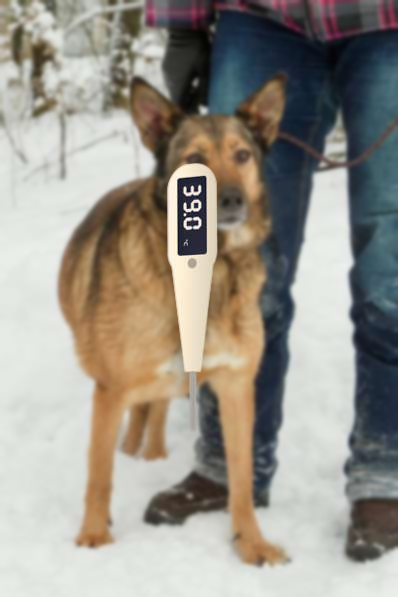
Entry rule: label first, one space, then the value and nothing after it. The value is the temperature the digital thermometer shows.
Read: 39.0 °C
